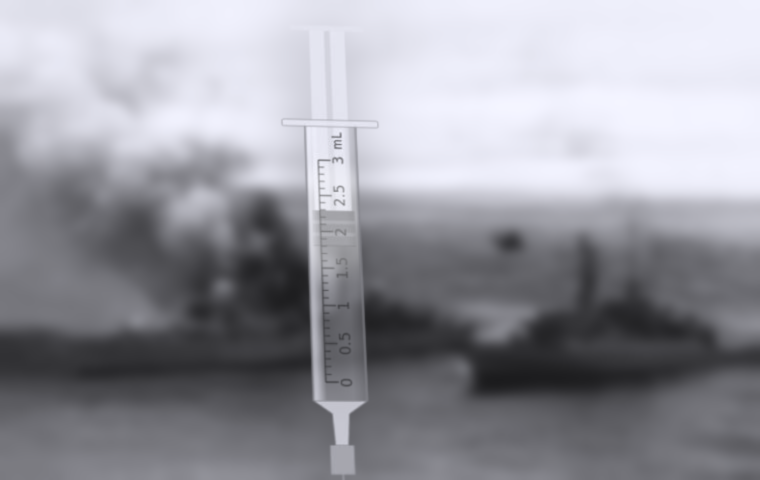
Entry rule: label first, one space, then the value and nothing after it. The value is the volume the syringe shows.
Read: 1.8 mL
